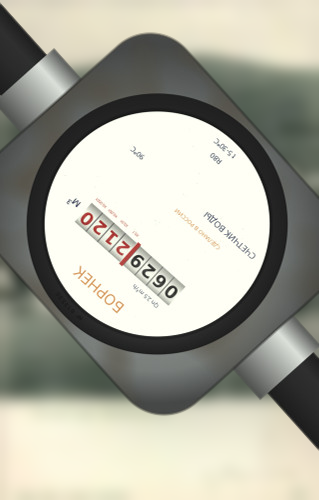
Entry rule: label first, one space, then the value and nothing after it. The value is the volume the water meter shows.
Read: 629.2120 m³
